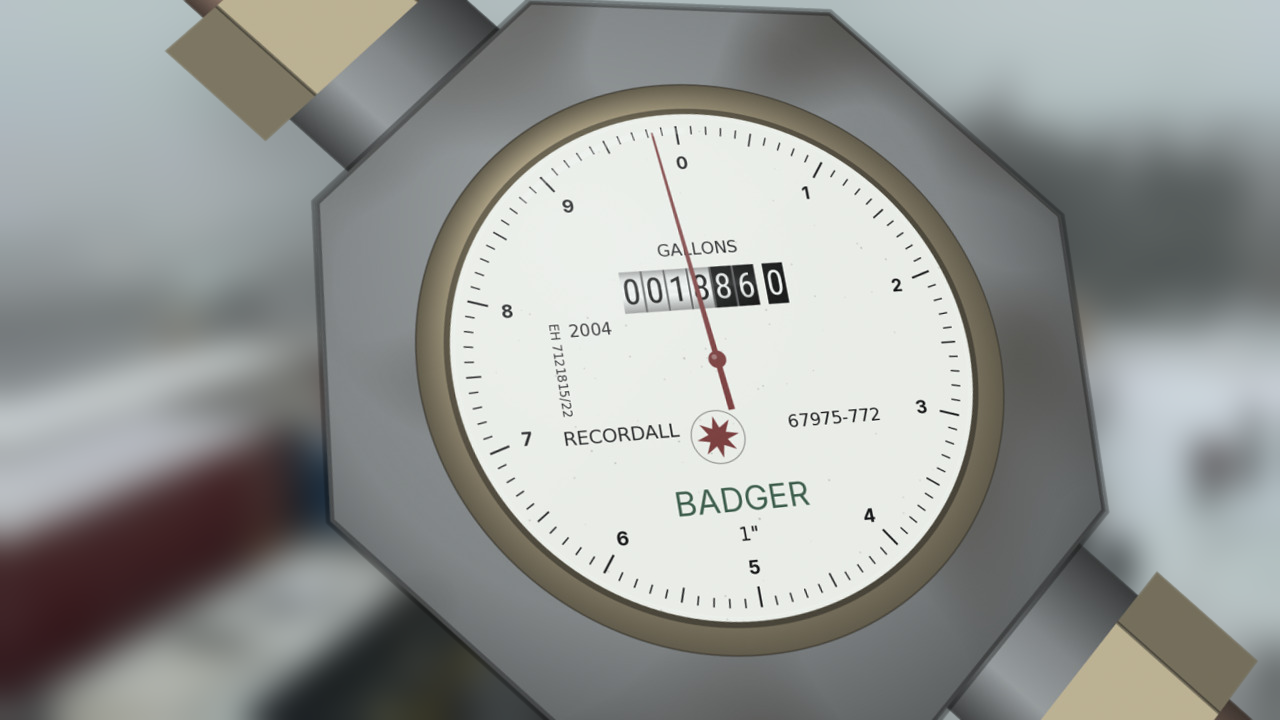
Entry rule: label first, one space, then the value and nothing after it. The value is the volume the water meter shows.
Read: 18859.8 gal
